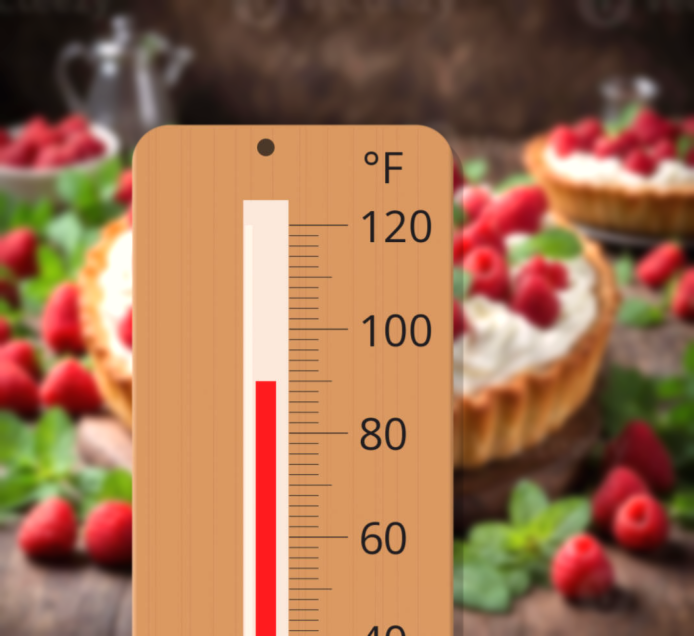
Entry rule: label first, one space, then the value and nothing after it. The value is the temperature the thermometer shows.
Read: 90 °F
